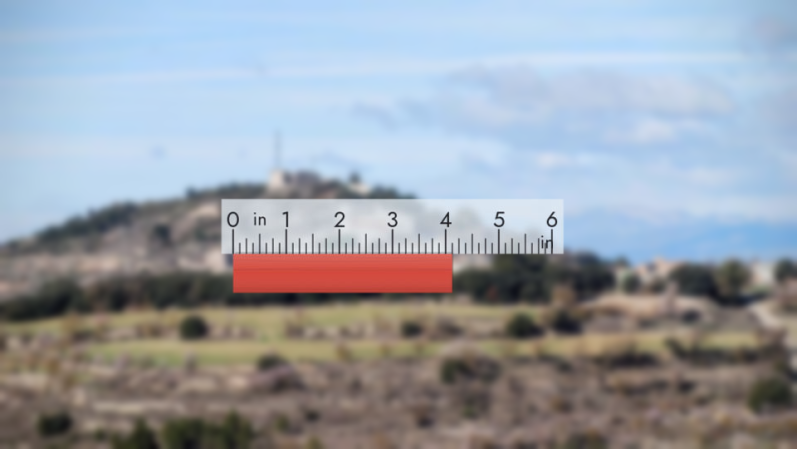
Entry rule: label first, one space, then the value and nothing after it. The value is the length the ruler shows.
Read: 4.125 in
